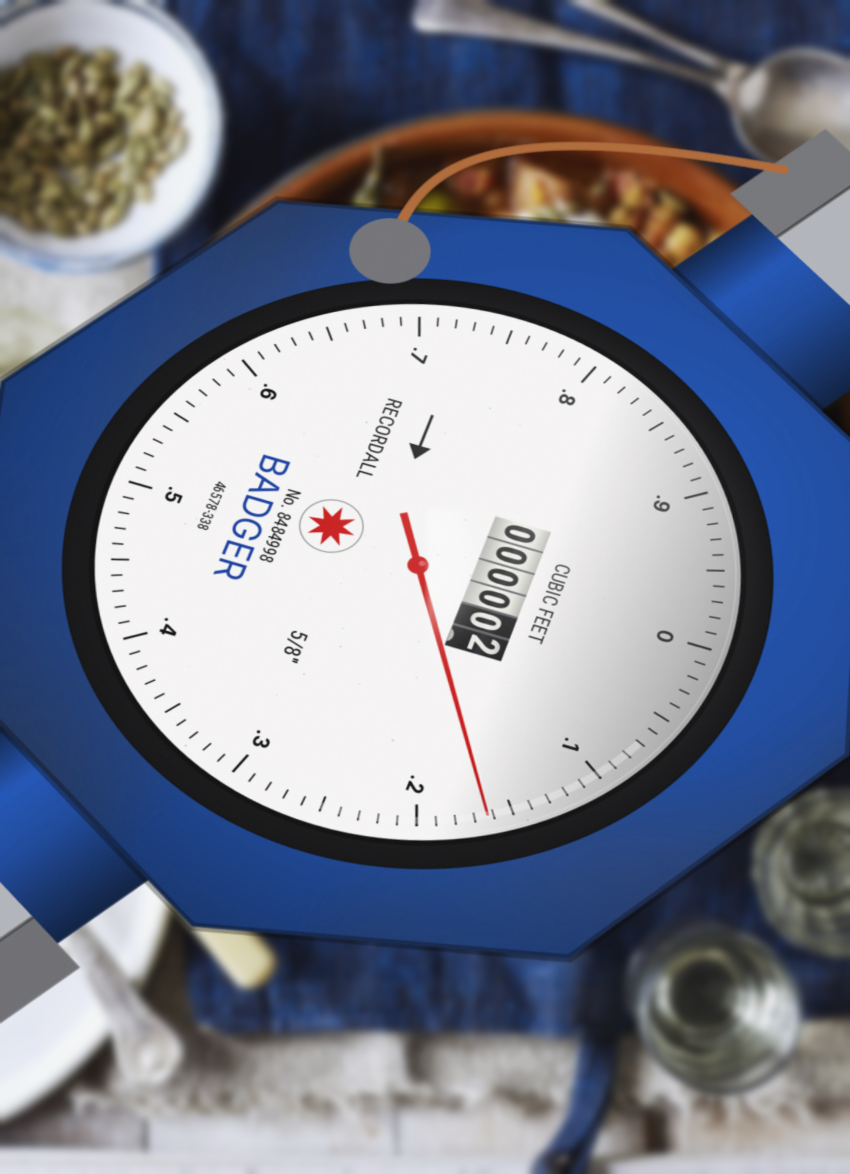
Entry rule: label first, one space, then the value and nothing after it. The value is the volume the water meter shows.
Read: 2.16 ft³
